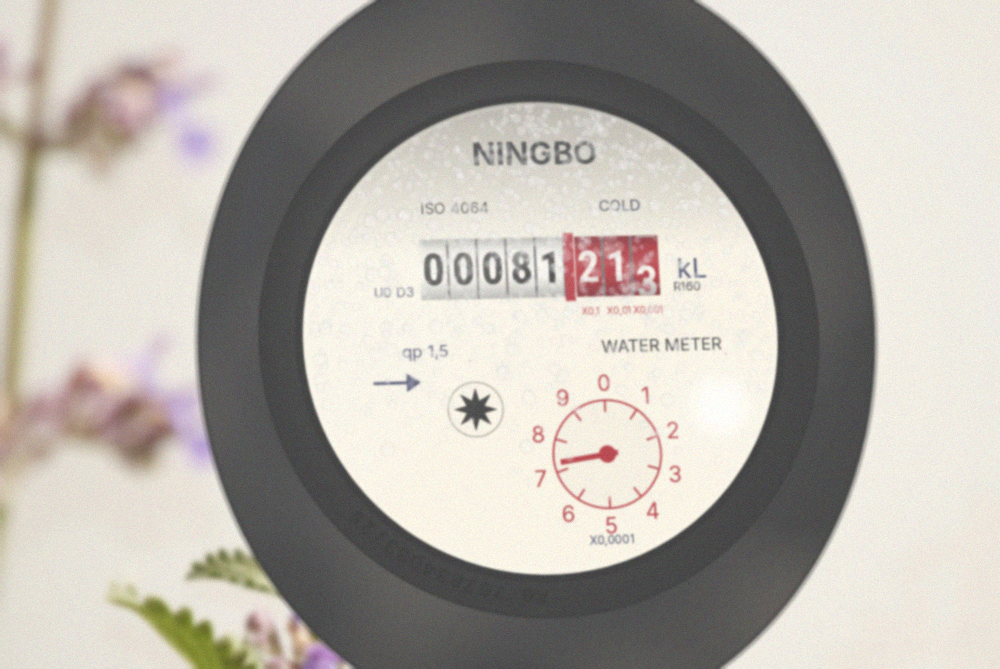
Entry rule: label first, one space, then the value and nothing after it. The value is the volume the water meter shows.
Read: 81.2127 kL
